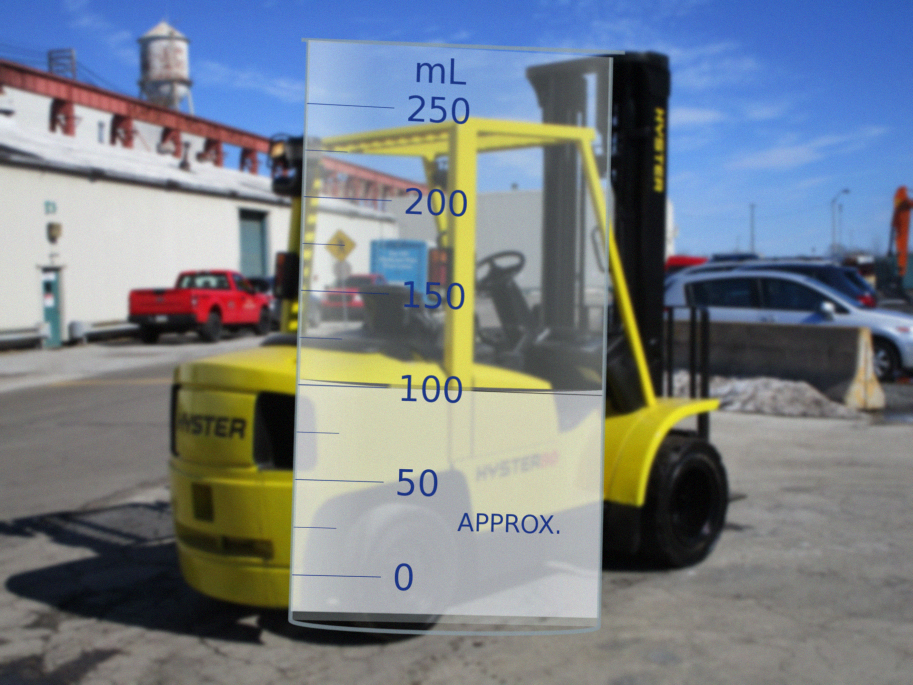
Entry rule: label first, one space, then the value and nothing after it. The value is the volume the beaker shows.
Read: 100 mL
